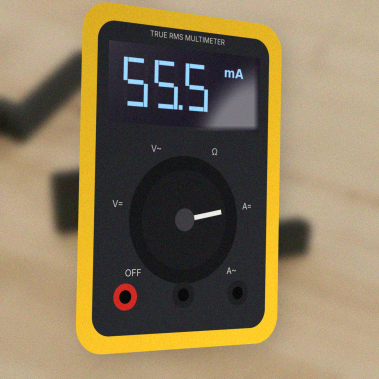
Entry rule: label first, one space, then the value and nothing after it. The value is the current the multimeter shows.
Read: 55.5 mA
